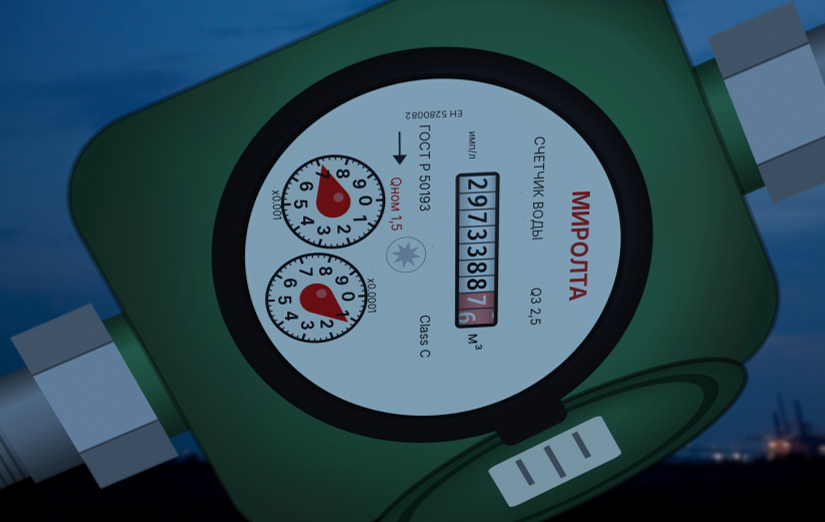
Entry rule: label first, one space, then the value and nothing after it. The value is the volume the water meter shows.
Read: 2973388.7571 m³
